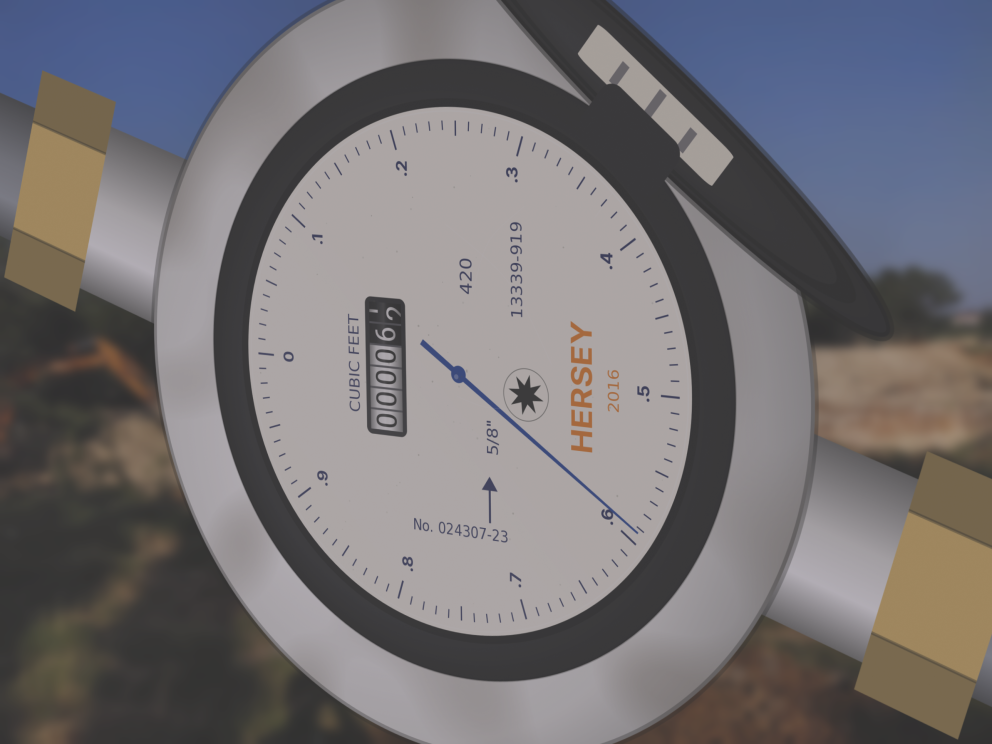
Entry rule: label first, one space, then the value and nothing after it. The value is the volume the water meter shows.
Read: 61.59 ft³
